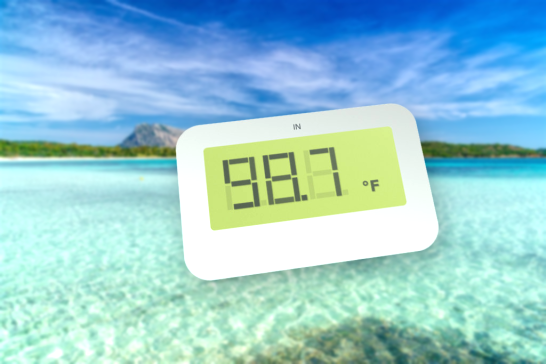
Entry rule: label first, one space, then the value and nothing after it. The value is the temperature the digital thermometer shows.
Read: 98.7 °F
